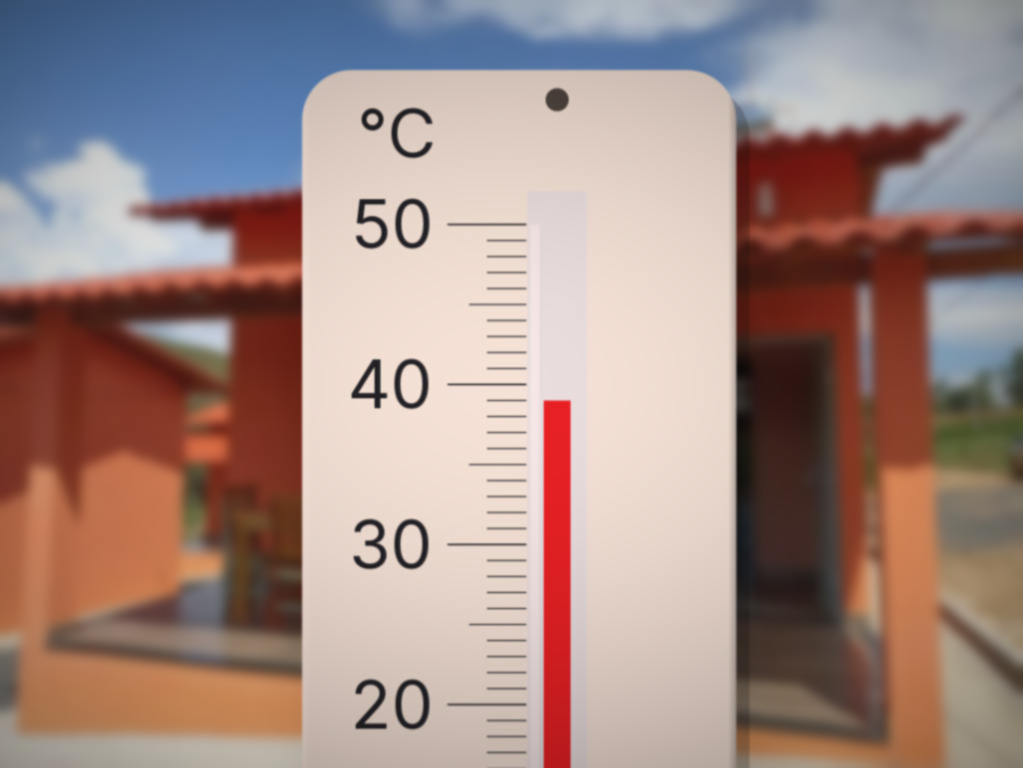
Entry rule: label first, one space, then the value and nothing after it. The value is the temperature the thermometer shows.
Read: 39 °C
